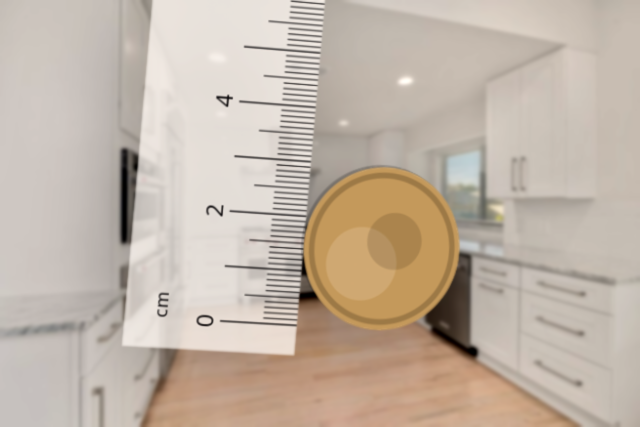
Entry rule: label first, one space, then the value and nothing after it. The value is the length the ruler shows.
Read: 3 cm
